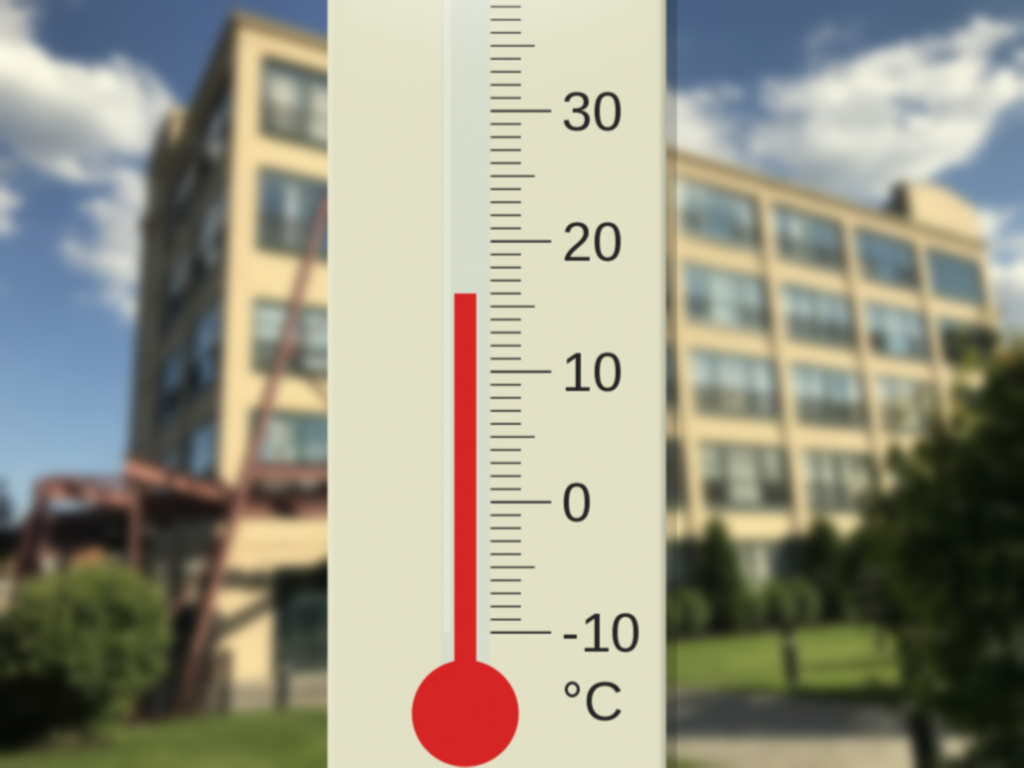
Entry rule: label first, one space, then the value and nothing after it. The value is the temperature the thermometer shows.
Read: 16 °C
